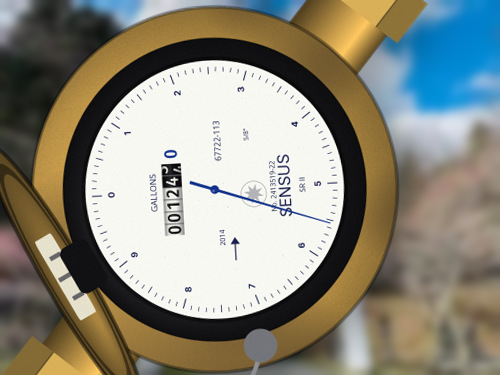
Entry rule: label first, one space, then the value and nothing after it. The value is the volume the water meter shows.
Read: 12435.5 gal
